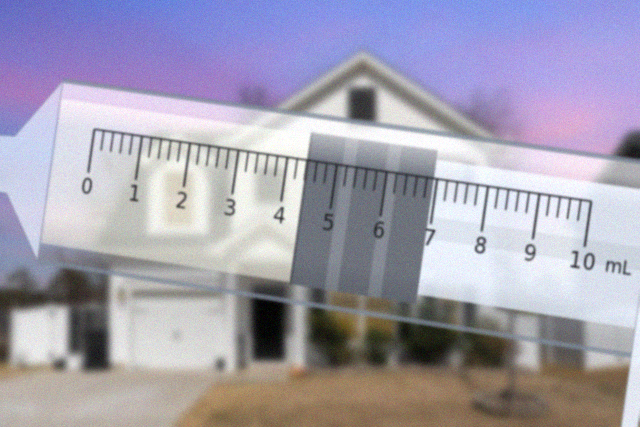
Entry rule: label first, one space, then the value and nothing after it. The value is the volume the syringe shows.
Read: 4.4 mL
